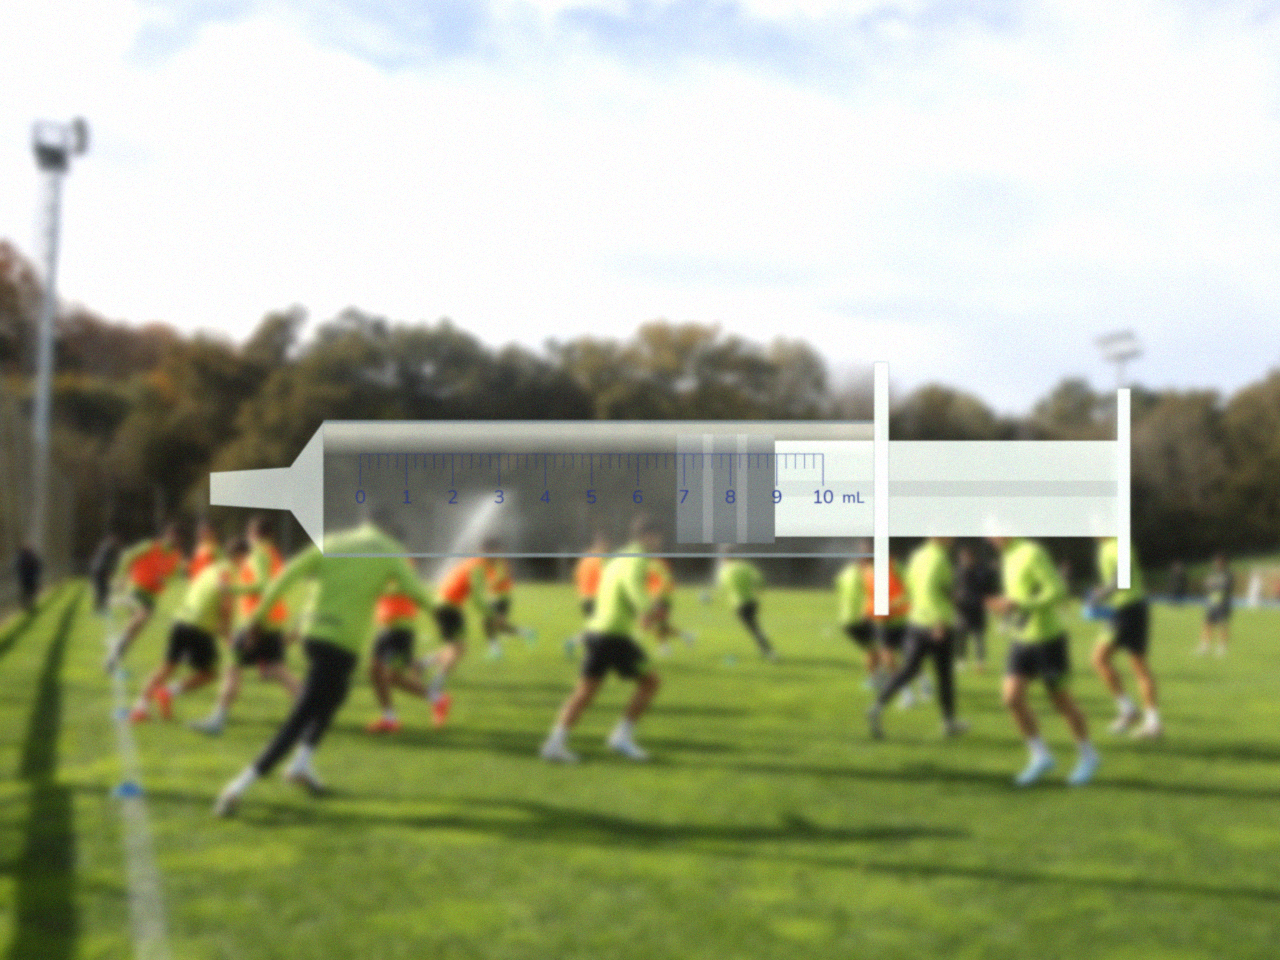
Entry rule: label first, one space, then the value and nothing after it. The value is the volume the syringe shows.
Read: 6.8 mL
